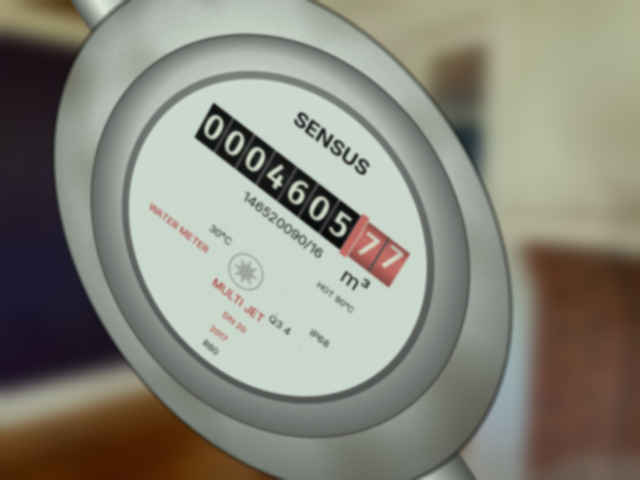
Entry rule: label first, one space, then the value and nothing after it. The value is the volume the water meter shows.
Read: 4605.77 m³
